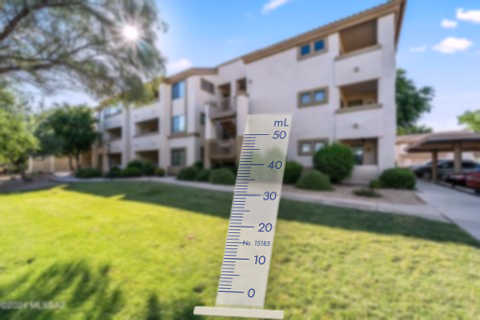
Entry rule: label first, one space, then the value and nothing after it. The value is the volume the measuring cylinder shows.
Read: 30 mL
